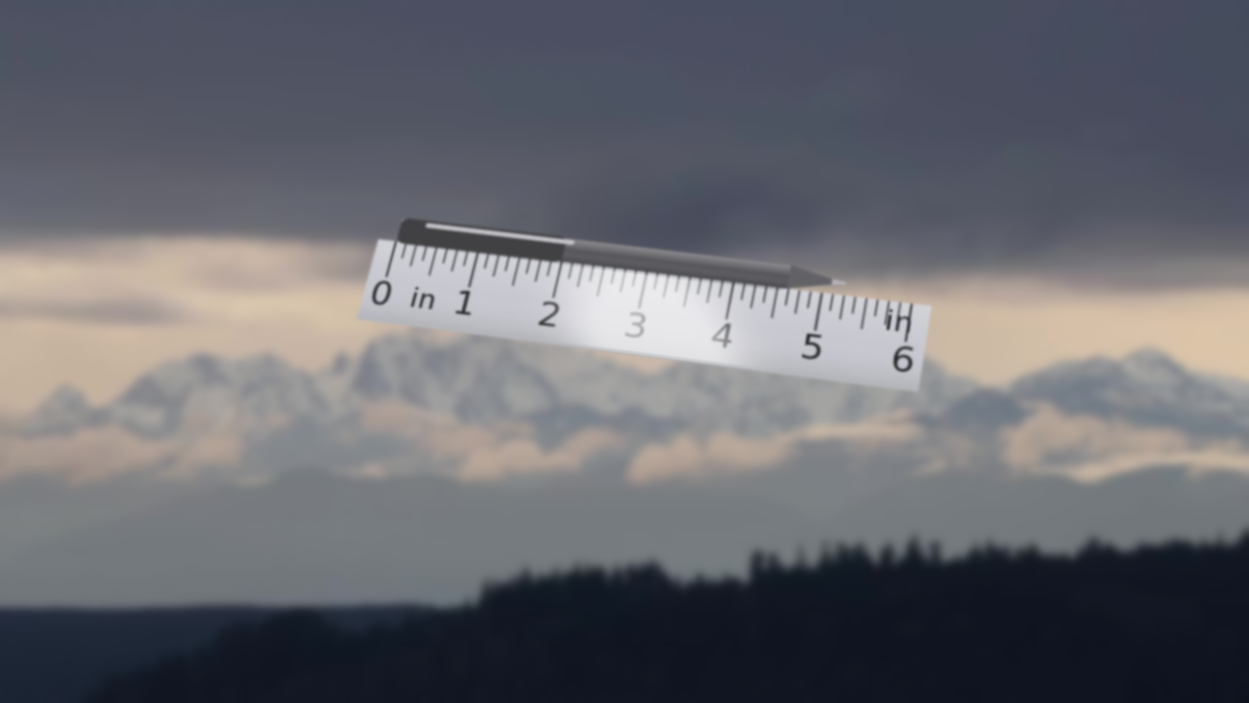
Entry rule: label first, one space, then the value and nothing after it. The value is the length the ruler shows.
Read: 5.25 in
